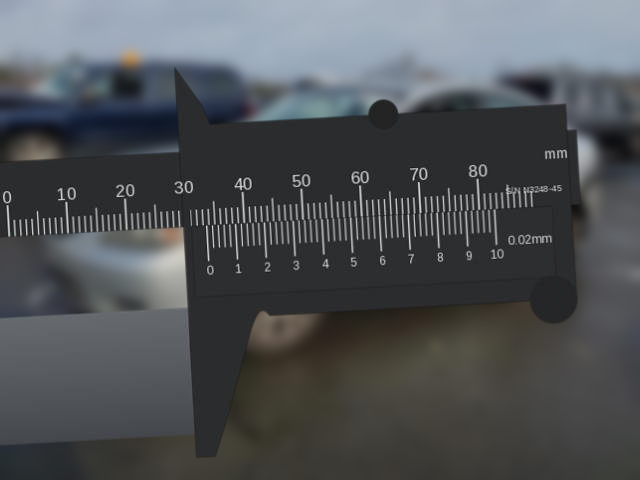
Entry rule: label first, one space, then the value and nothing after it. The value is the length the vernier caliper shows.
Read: 33.6 mm
